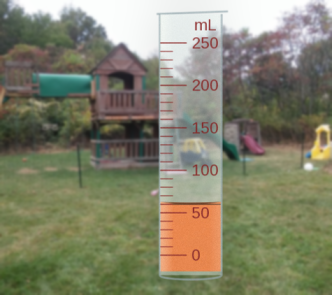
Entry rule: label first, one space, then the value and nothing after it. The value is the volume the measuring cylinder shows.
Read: 60 mL
